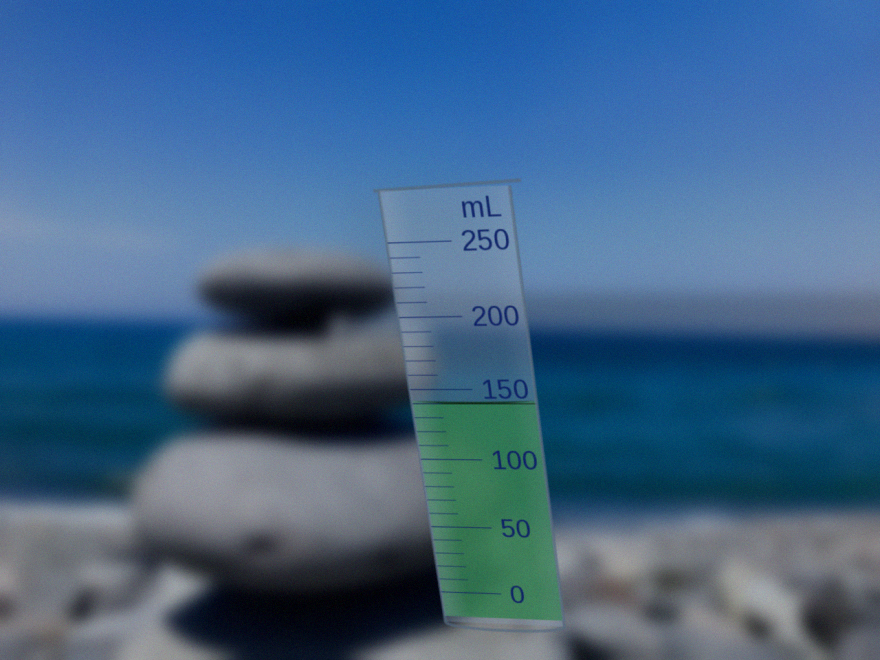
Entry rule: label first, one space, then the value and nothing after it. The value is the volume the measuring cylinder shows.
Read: 140 mL
